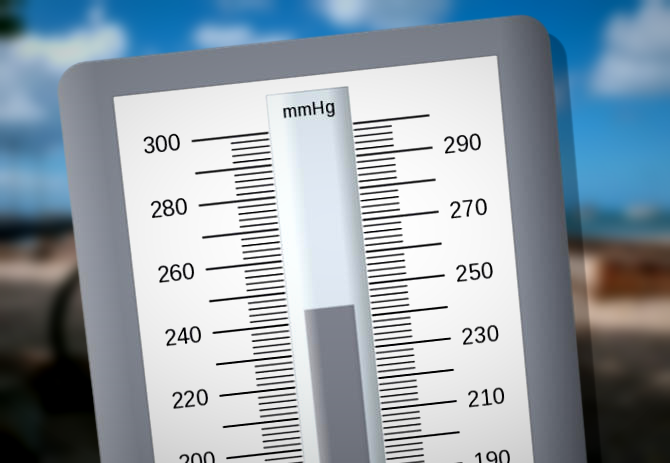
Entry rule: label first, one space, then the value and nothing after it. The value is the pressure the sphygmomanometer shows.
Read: 244 mmHg
